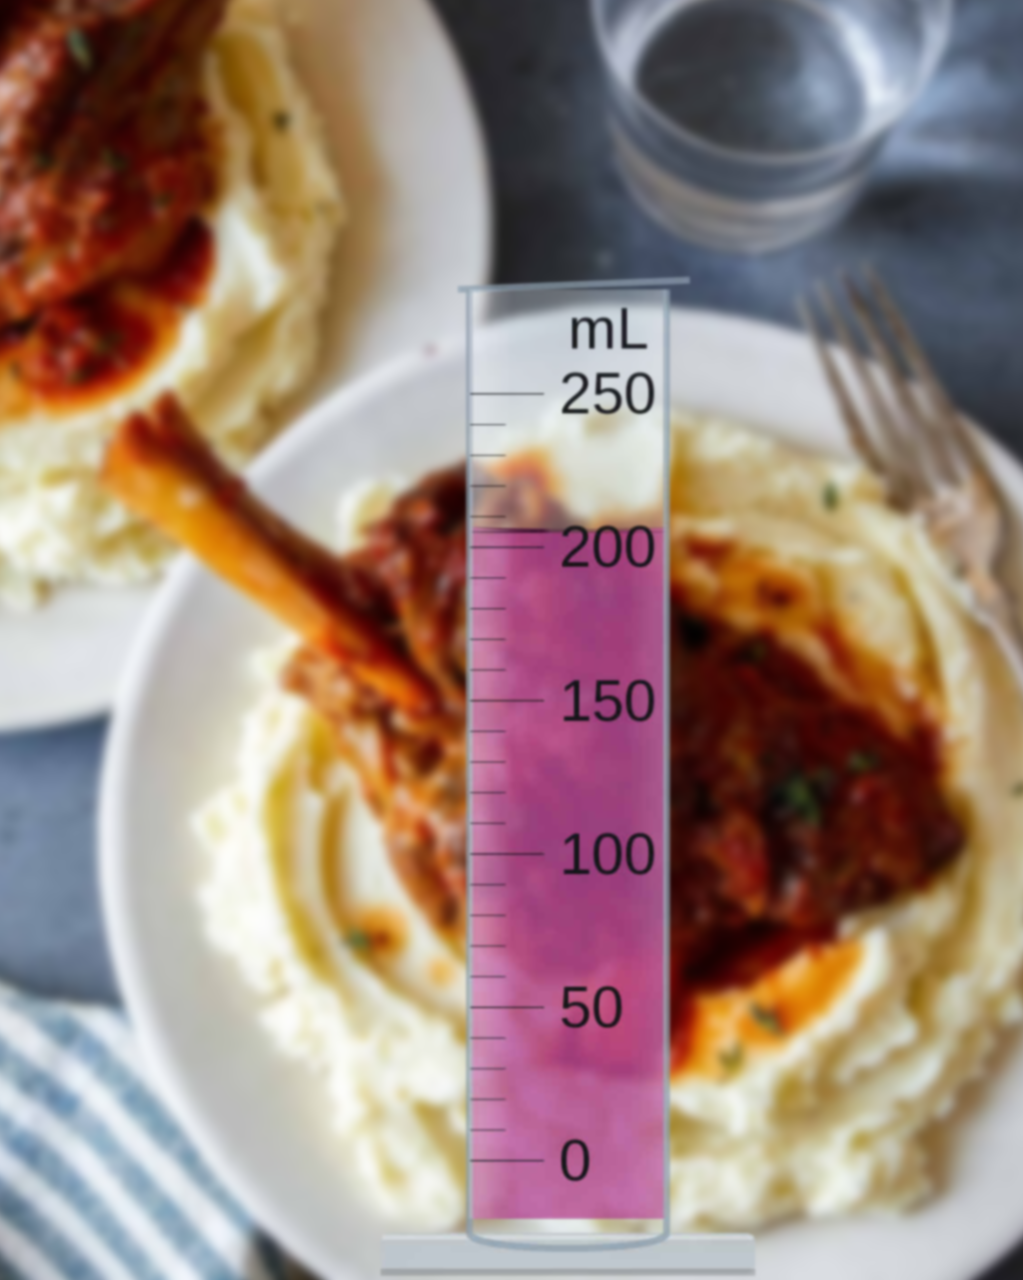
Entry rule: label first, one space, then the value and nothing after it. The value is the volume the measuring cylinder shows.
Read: 205 mL
